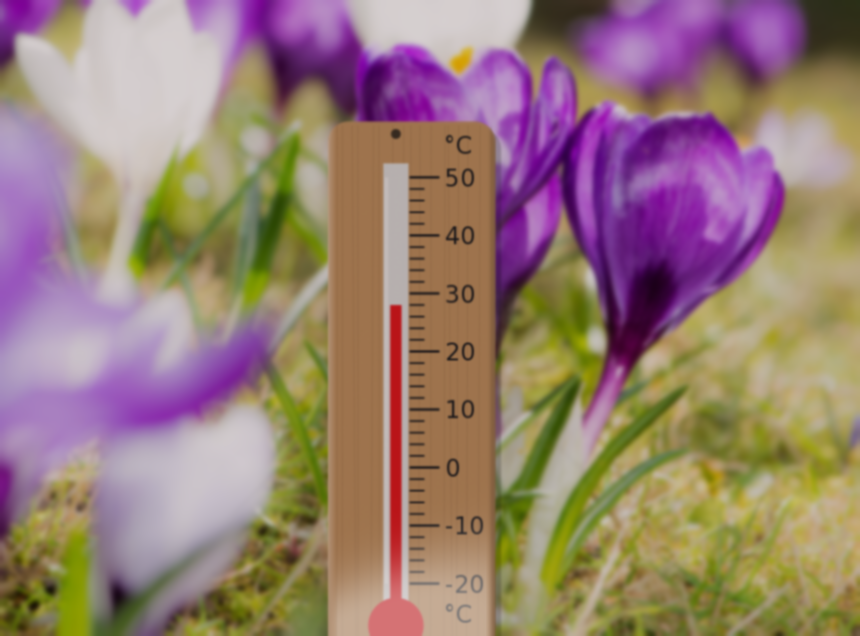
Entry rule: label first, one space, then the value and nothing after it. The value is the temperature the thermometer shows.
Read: 28 °C
